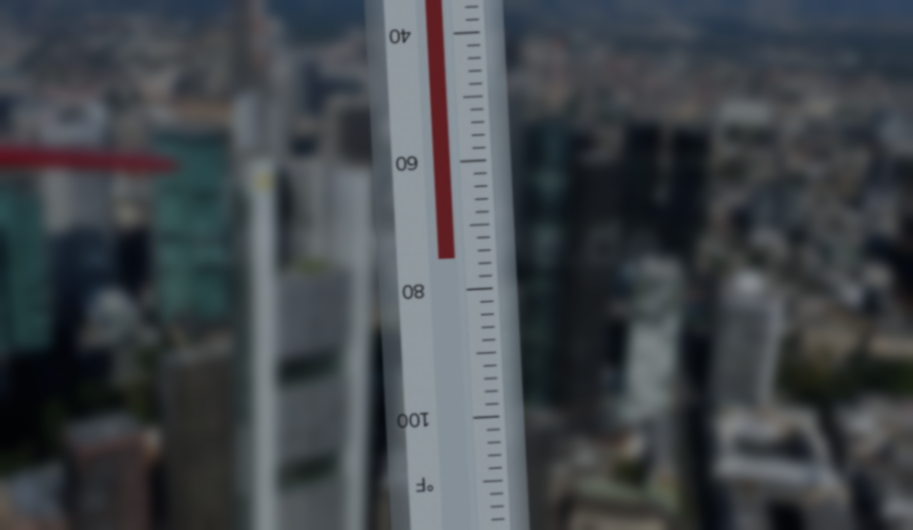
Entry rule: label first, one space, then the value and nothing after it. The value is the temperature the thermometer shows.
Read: 75 °F
